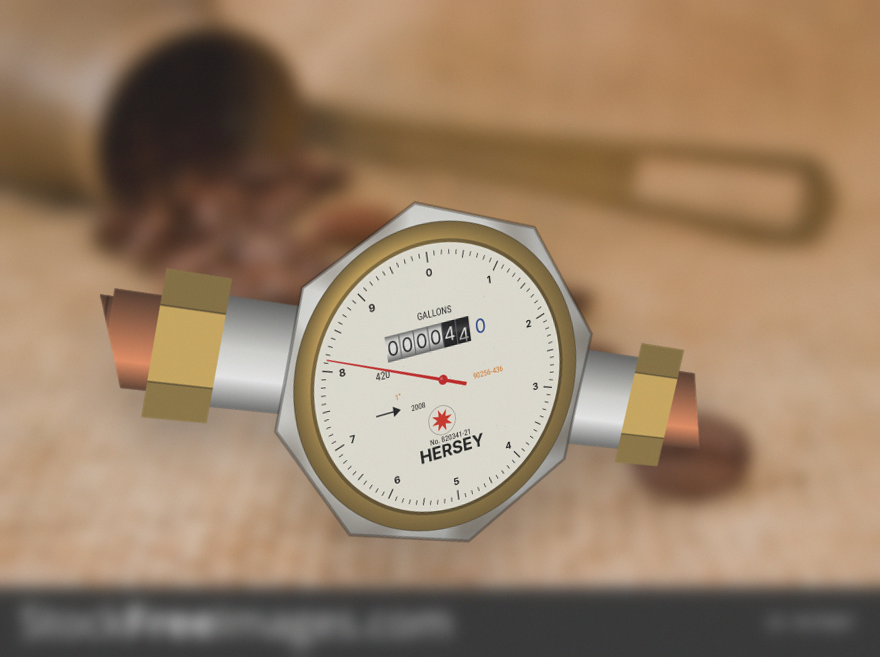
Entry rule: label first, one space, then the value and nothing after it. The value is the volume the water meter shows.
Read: 438.1 gal
